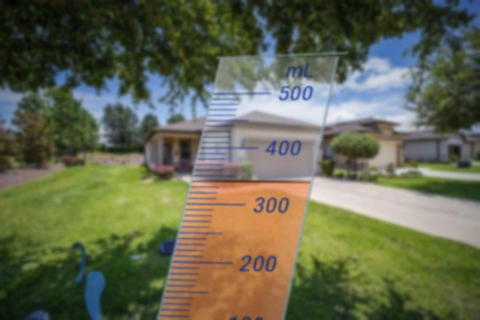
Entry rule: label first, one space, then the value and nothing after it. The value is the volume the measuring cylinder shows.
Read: 340 mL
